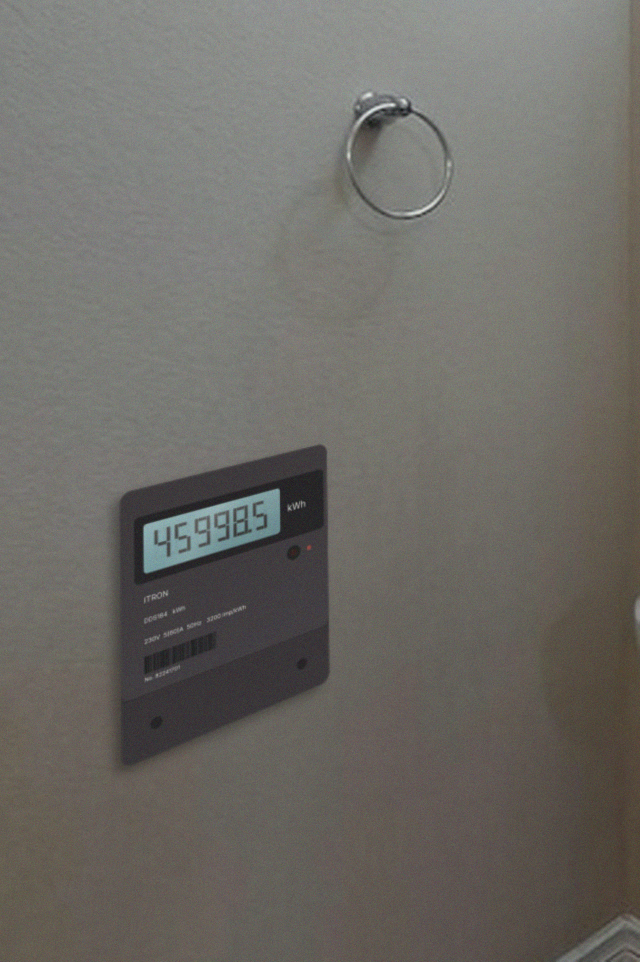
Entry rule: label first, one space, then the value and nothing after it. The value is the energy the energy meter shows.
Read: 45998.5 kWh
